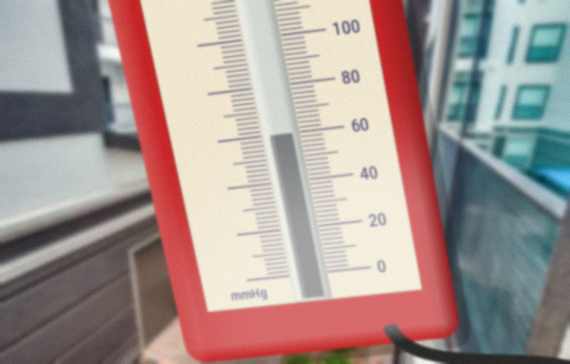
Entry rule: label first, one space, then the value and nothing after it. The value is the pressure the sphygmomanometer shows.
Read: 60 mmHg
